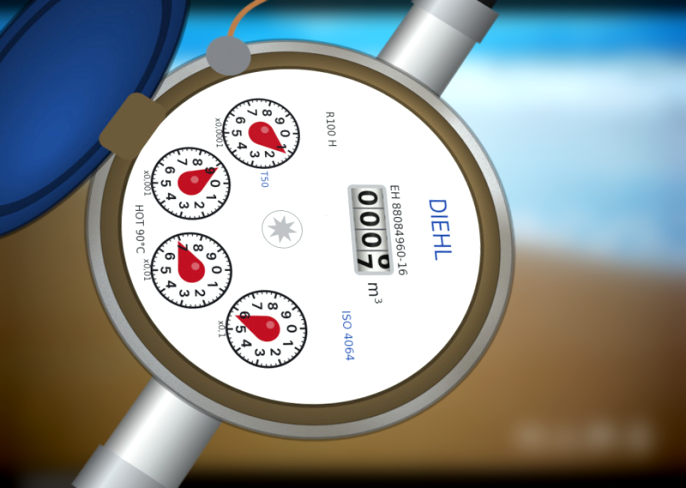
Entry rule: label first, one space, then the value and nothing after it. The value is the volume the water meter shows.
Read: 6.5691 m³
